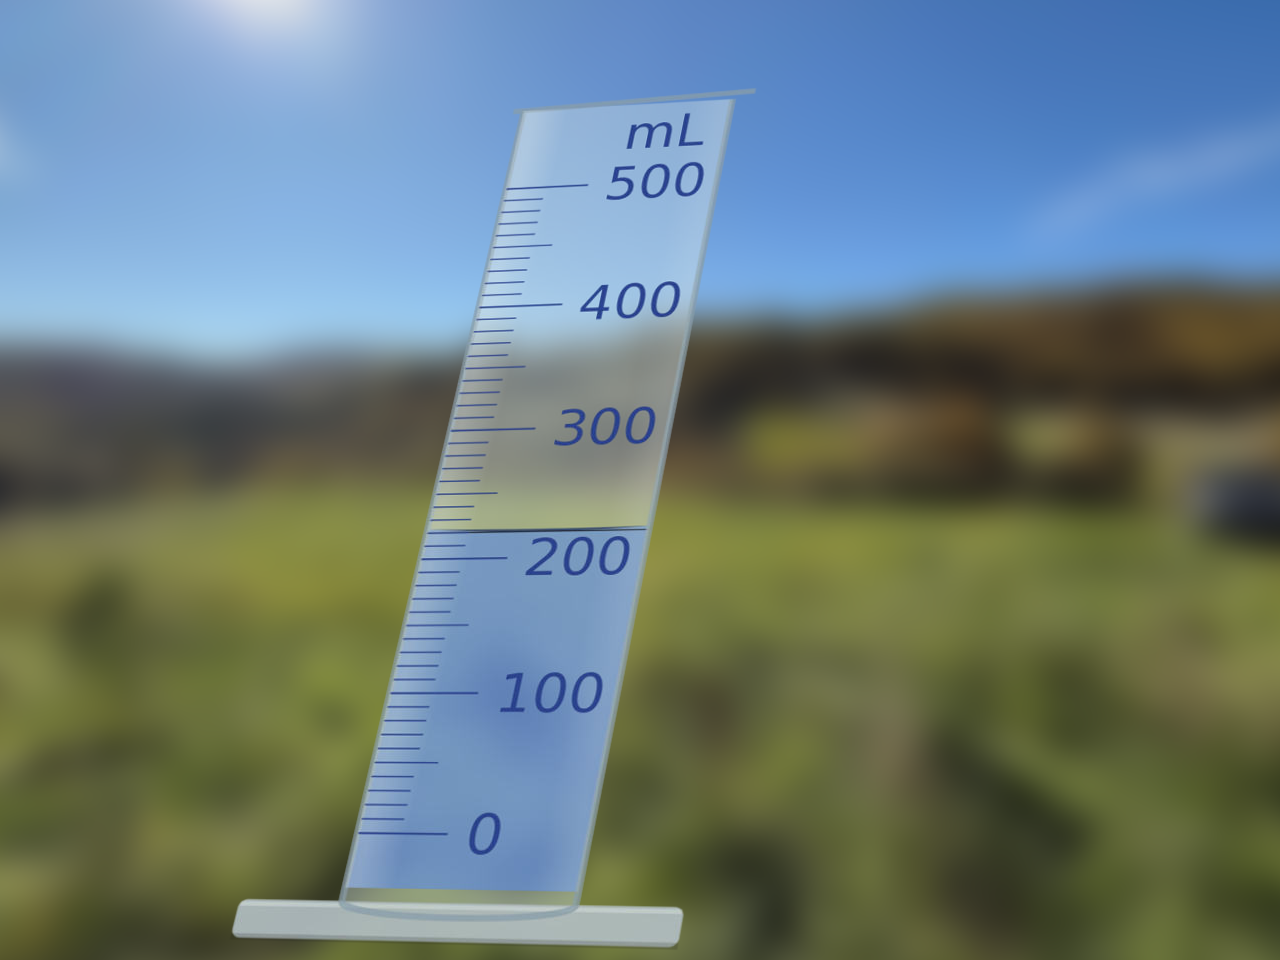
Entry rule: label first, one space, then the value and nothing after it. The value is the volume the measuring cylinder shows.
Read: 220 mL
